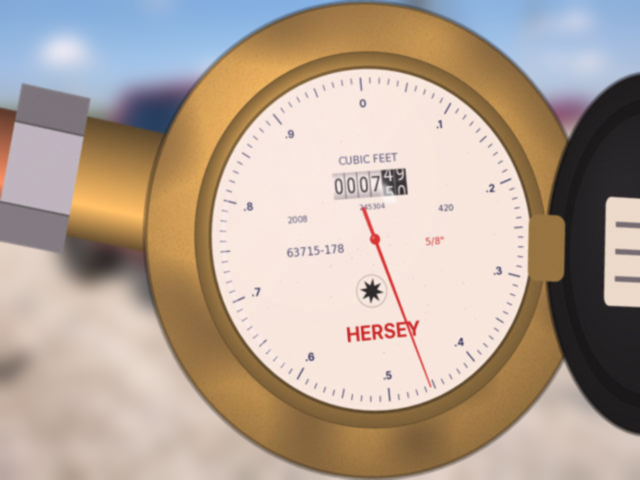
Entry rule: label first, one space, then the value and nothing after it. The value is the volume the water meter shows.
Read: 749.45 ft³
